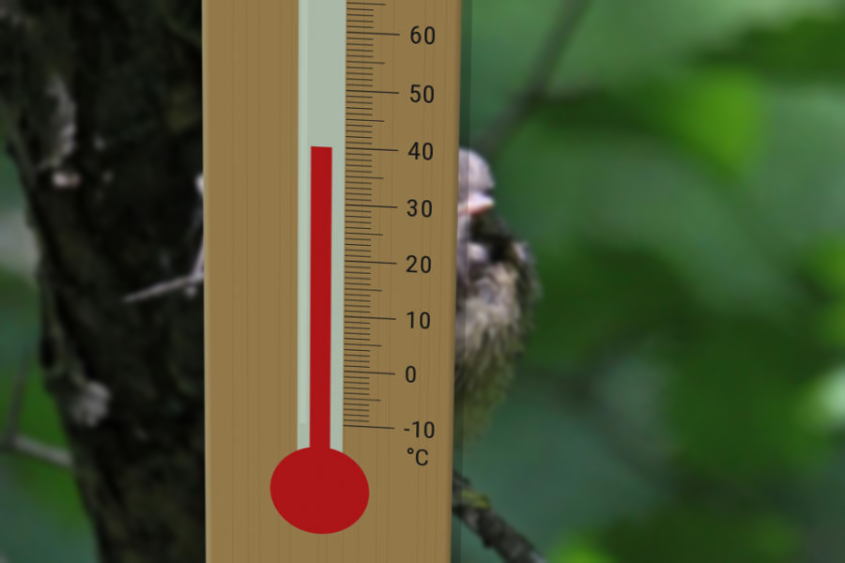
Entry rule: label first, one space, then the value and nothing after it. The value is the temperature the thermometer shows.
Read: 40 °C
